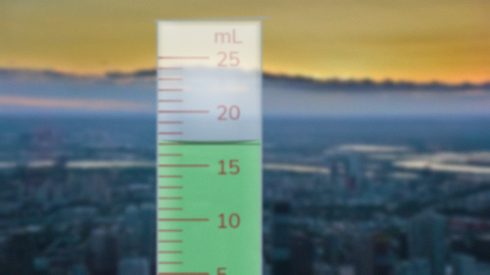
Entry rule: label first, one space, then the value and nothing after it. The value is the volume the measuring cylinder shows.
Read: 17 mL
